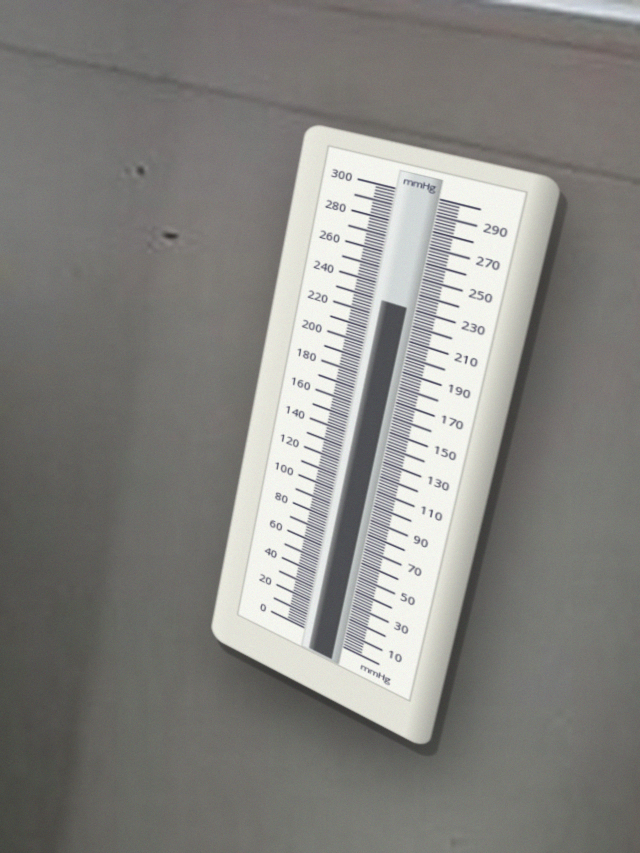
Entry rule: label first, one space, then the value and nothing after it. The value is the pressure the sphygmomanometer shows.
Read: 230 mmHg
